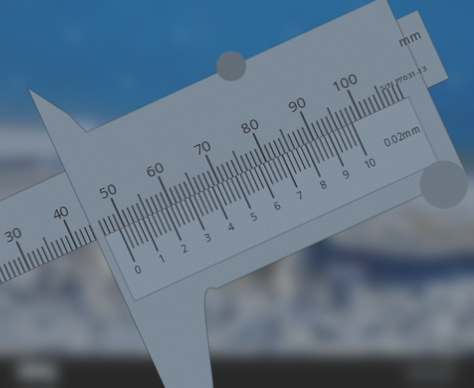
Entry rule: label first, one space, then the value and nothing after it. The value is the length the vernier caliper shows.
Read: 49.0 mm
